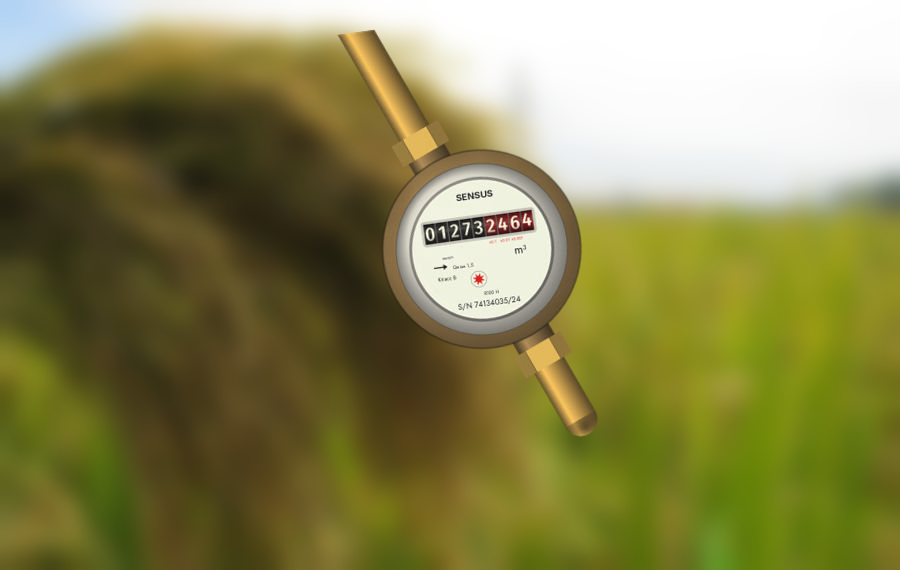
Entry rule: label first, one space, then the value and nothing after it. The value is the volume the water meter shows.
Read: 1273.2464 m³
